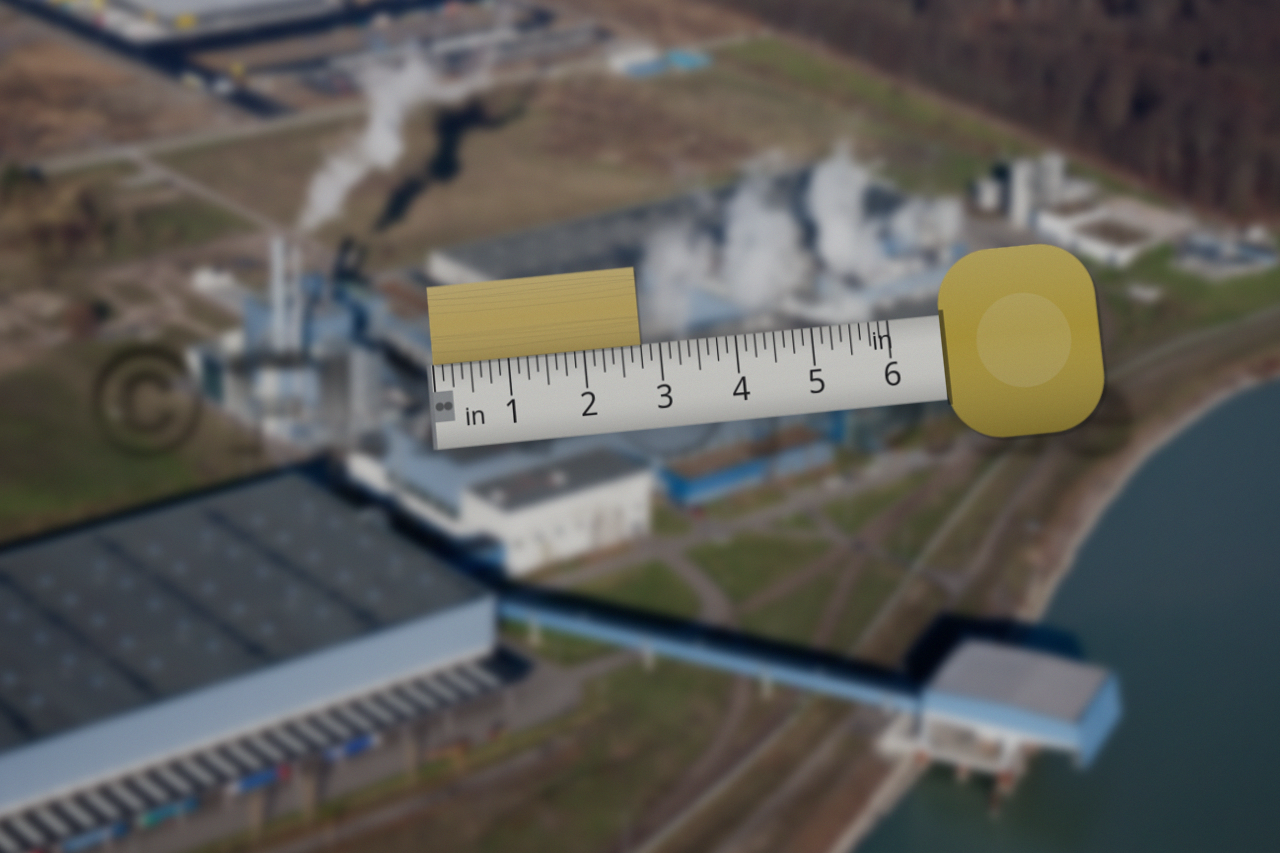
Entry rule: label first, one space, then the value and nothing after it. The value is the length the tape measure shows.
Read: 2.75 in
